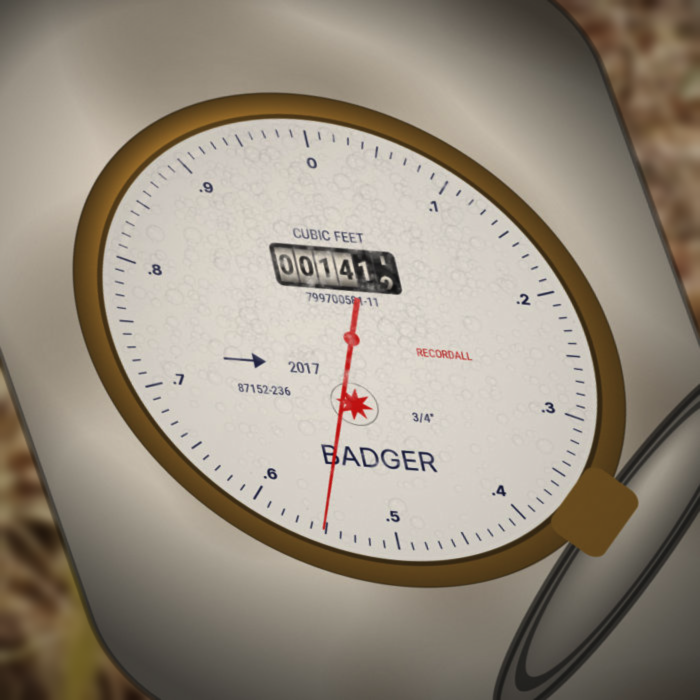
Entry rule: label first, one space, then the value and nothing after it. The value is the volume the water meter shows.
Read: 1411.55 ft³
